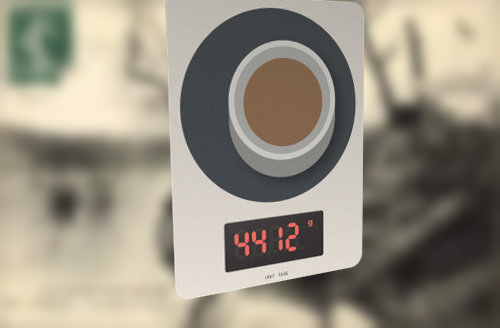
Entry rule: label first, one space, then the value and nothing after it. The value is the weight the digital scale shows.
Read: 4412 g
